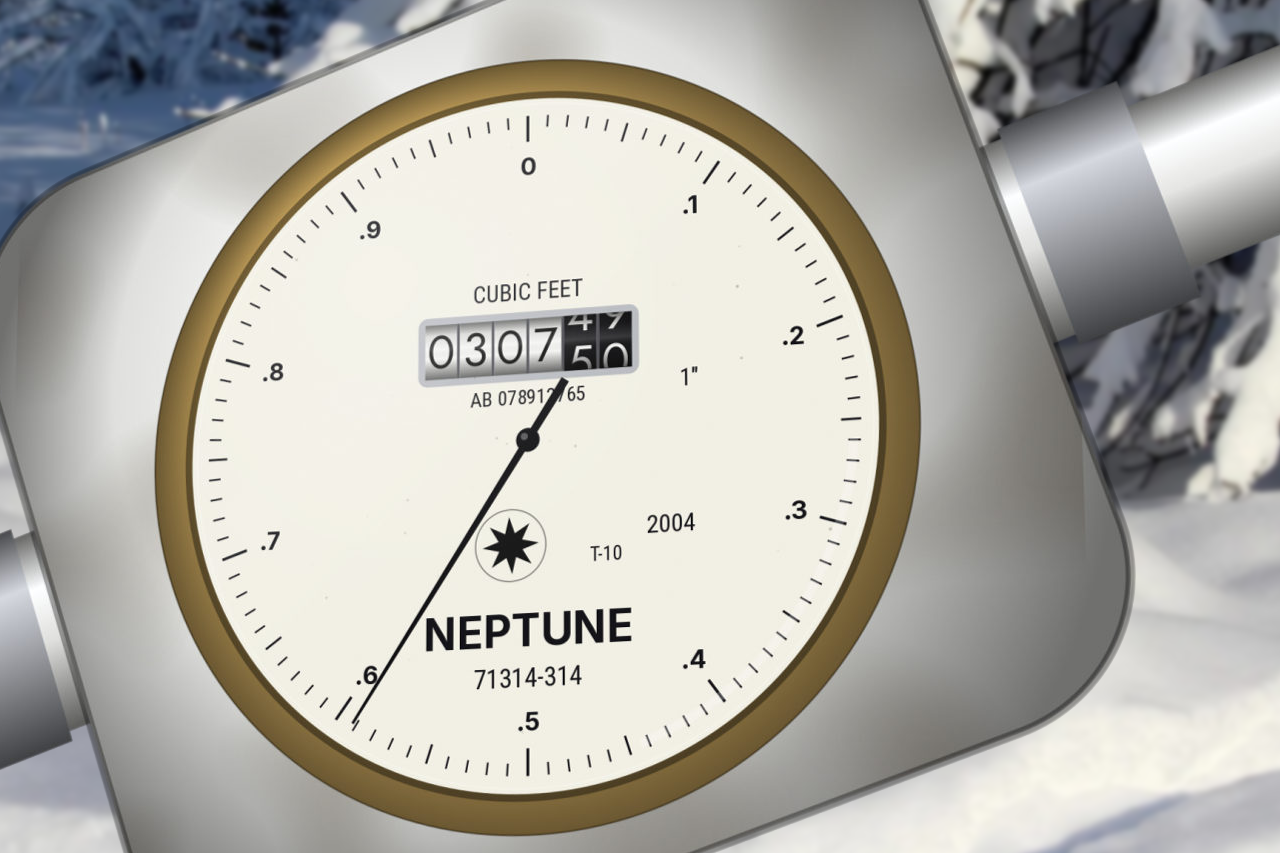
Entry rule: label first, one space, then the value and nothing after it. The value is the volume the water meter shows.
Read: 30749.59 ft³
